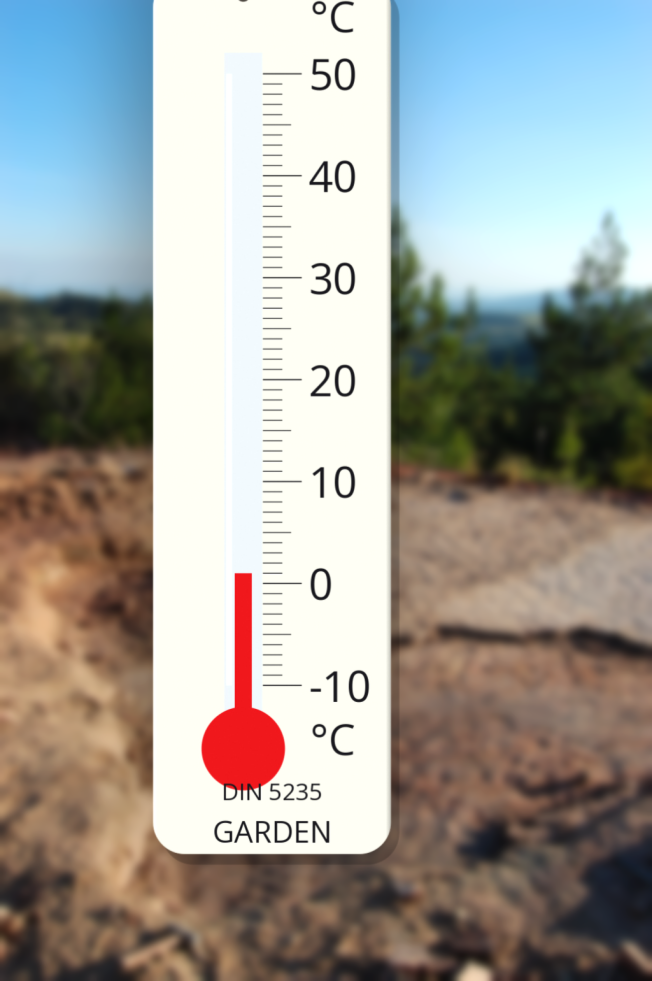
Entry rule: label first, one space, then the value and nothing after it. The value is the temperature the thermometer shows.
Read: 1 °C
